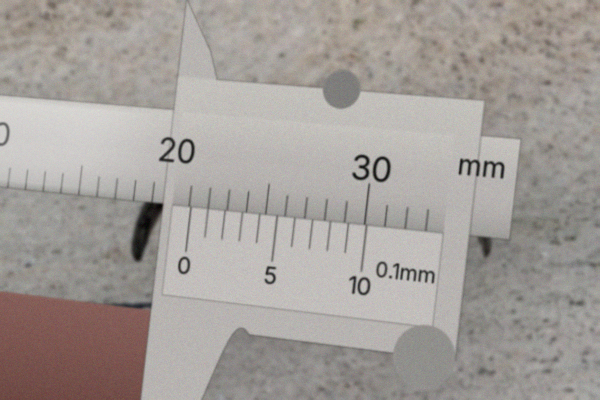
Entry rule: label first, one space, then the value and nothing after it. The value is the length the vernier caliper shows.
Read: 21.1 mm
